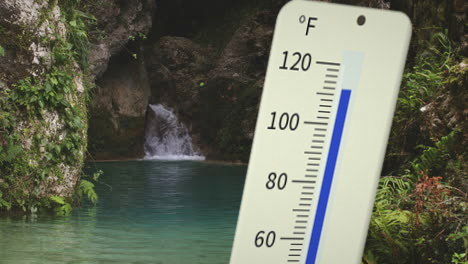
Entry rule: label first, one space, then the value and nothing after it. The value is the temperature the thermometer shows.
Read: 112 °F
